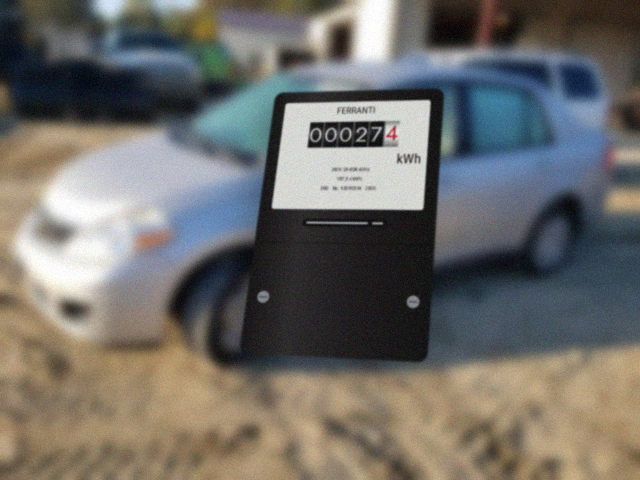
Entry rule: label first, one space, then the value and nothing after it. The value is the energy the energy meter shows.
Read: 27.4 kWh
